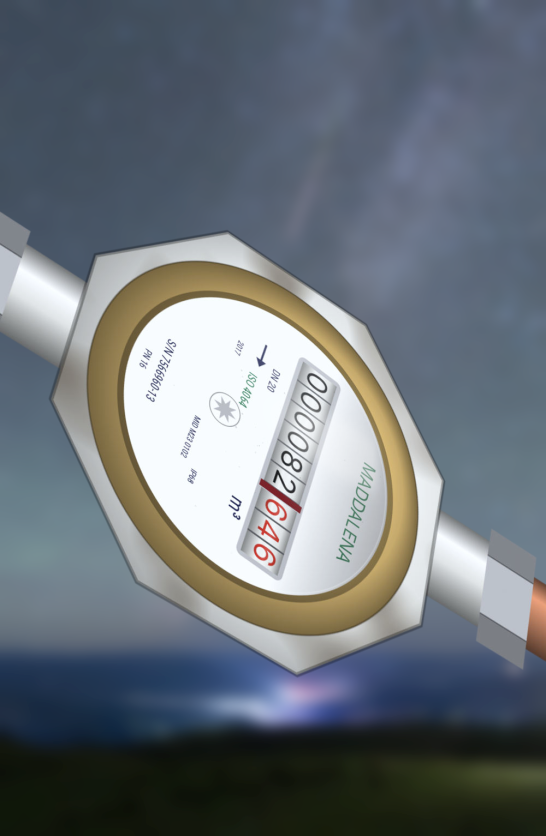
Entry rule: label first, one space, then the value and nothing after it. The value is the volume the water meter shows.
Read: 82.646 m³
